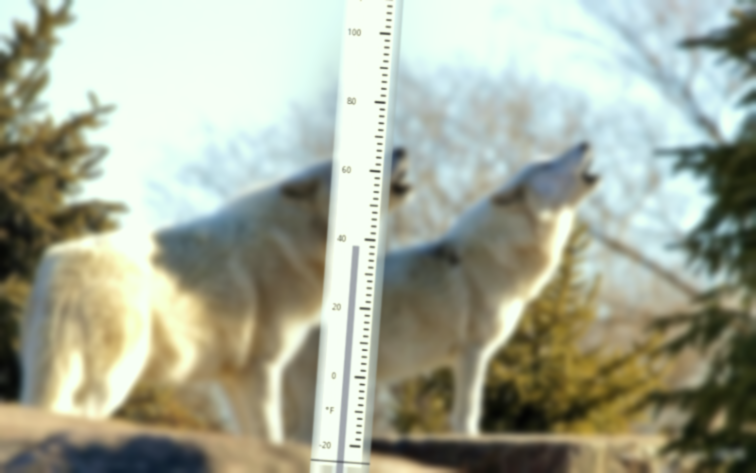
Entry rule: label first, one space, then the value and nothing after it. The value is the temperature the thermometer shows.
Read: 38 °F
